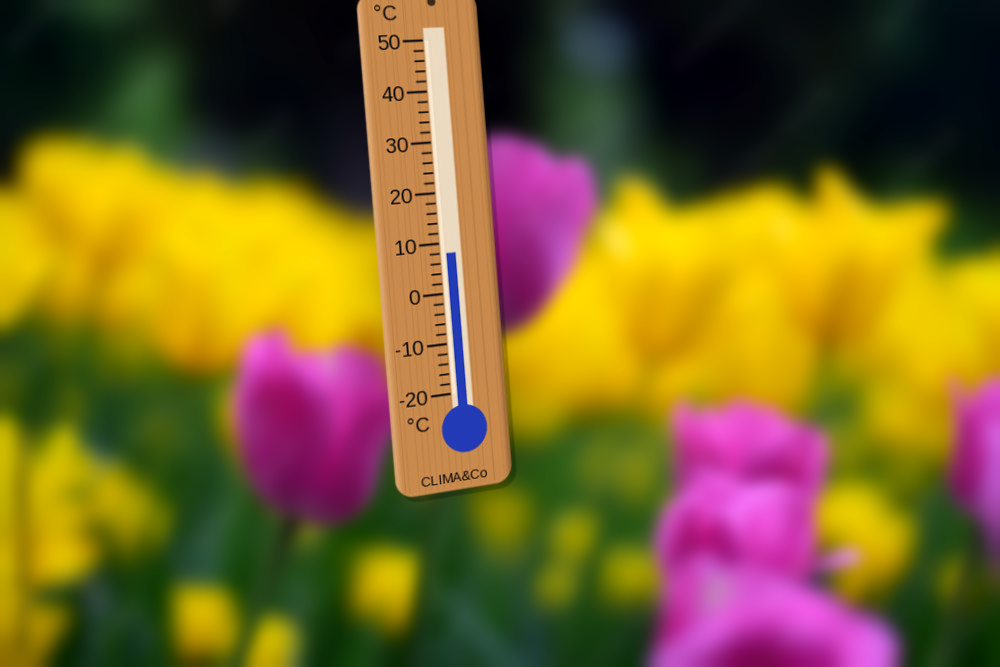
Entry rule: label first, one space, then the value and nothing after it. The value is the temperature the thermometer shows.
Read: 8 °C
